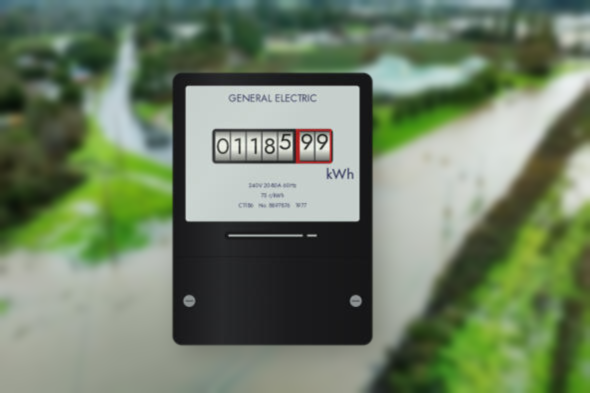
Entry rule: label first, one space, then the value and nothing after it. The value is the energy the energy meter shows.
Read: 1185.99 kWh
